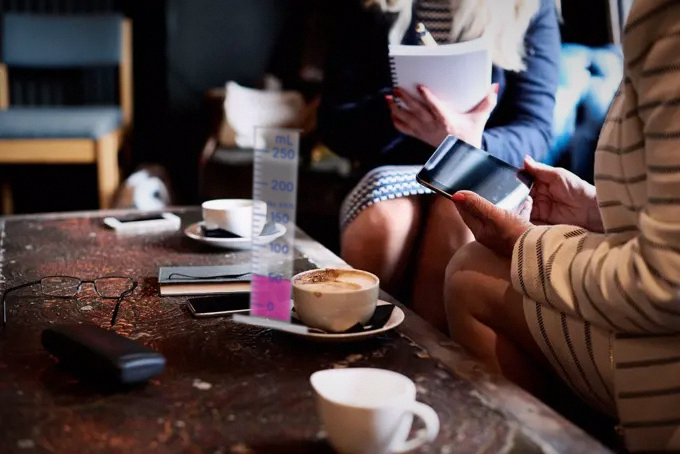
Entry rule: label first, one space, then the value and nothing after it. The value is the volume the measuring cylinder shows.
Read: 50 mL
